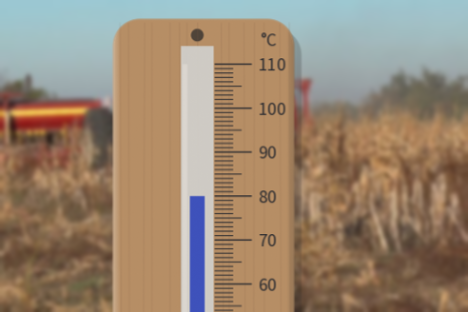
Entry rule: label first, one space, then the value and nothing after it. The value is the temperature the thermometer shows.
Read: 80 °C
